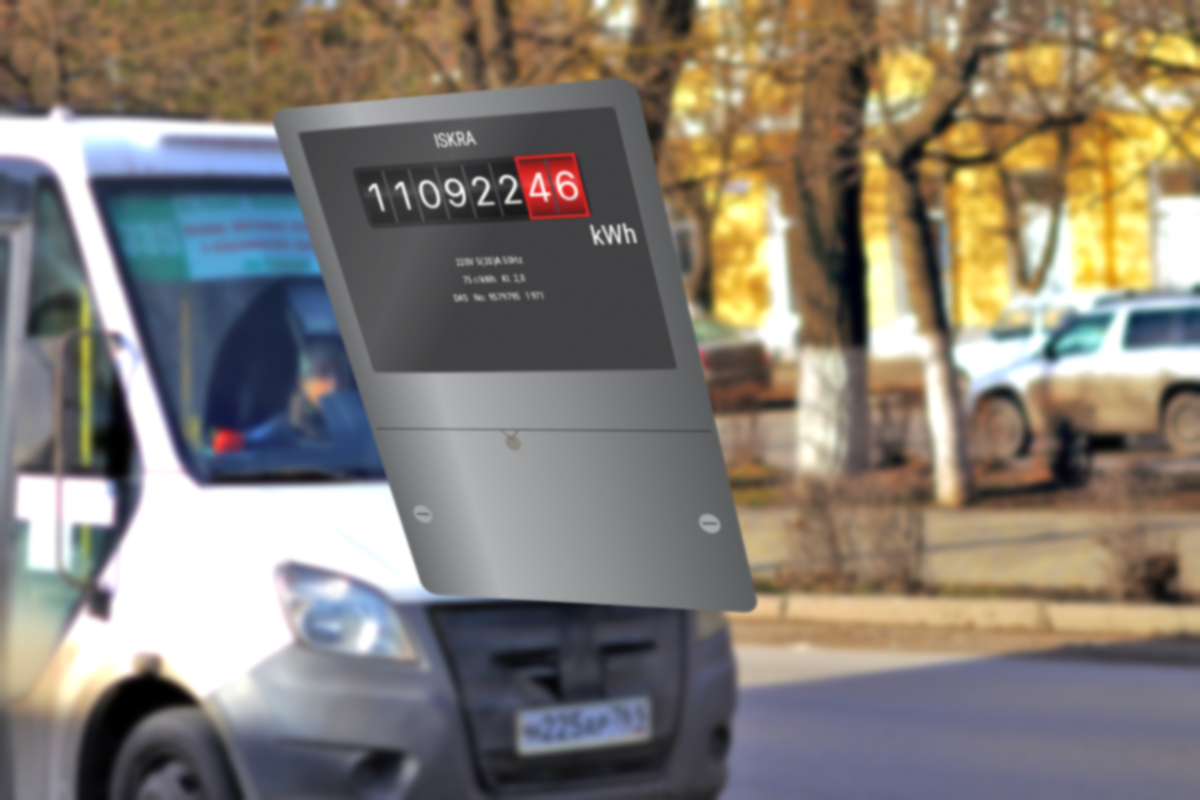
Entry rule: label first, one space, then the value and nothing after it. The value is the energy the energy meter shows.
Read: 110922.46 kWh
